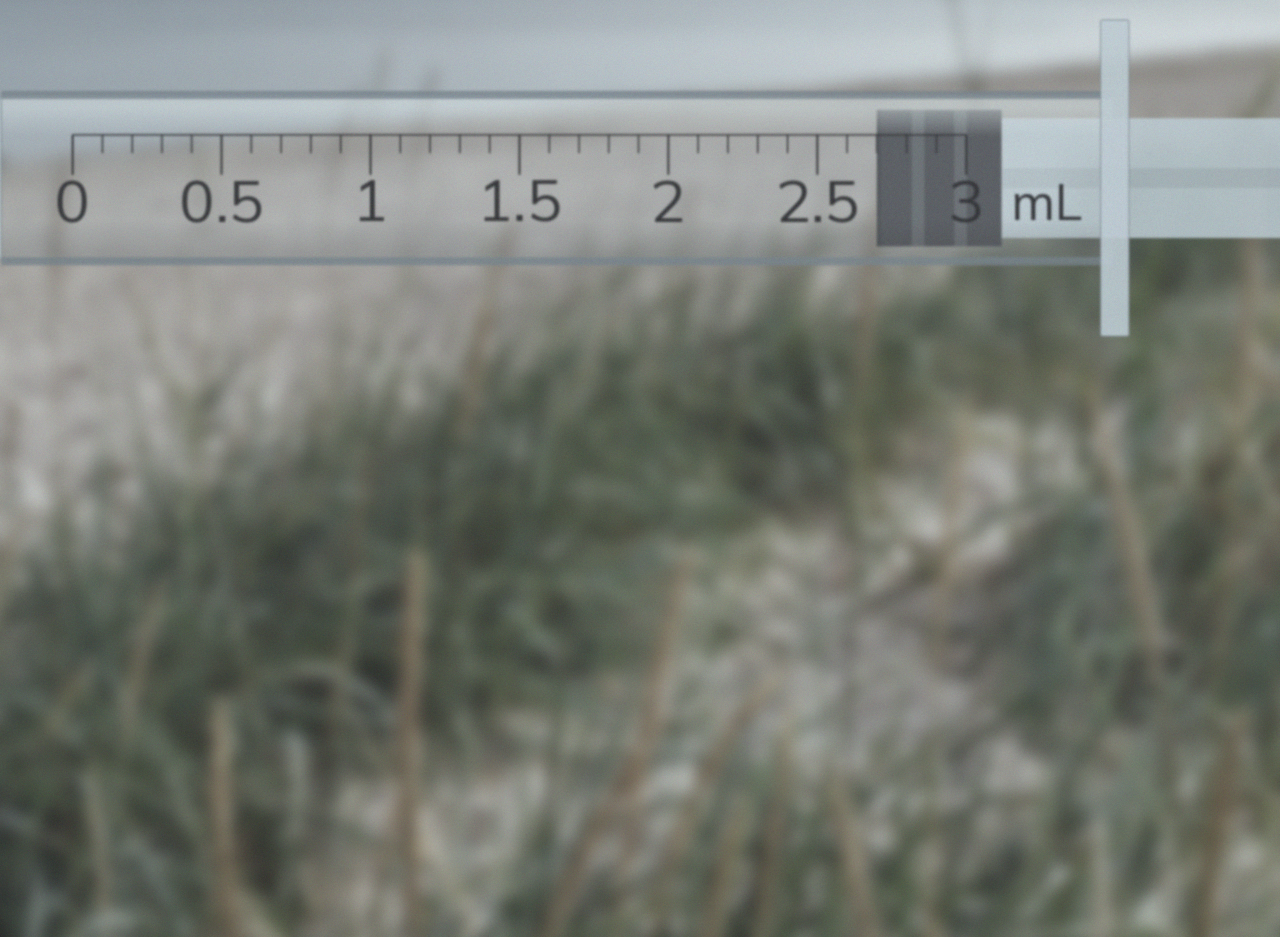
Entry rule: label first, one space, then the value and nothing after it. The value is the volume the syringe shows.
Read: 2.7 mL
